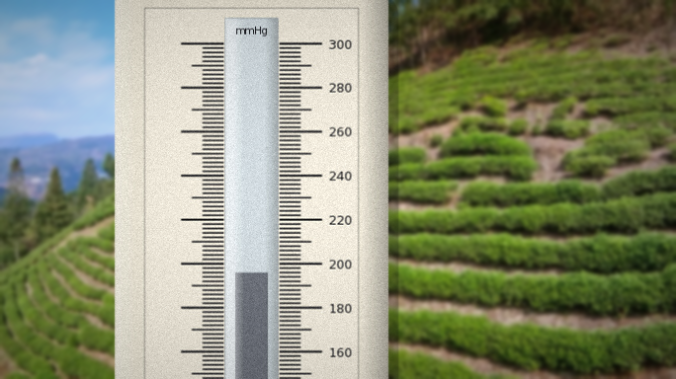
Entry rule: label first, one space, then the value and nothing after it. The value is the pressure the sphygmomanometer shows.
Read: 196 mmHg
